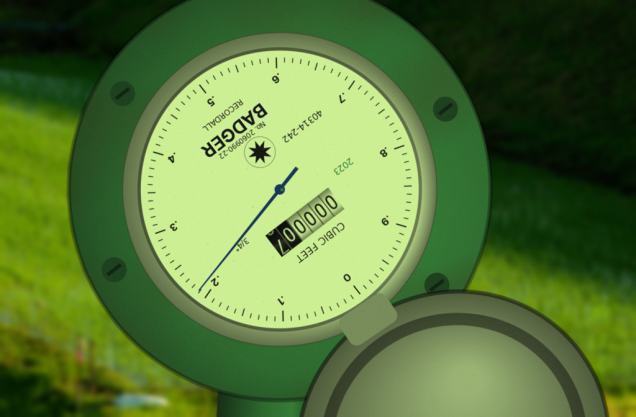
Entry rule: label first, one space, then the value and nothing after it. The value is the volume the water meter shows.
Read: 7.21 ft³
